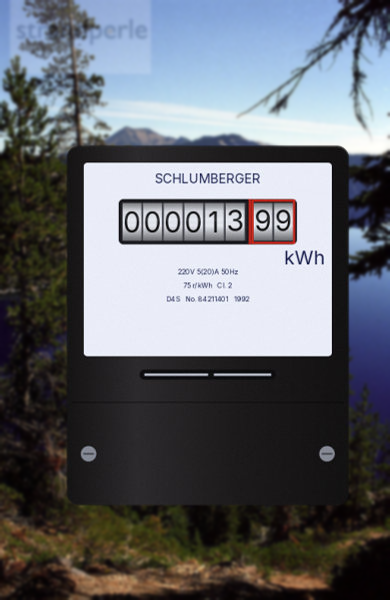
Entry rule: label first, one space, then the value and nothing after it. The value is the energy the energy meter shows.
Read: 13.99 kWh
